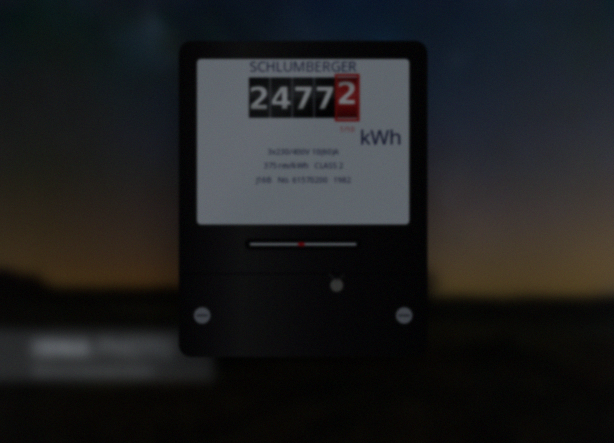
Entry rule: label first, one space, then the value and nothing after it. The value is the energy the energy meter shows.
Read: 2477.2 kWh
